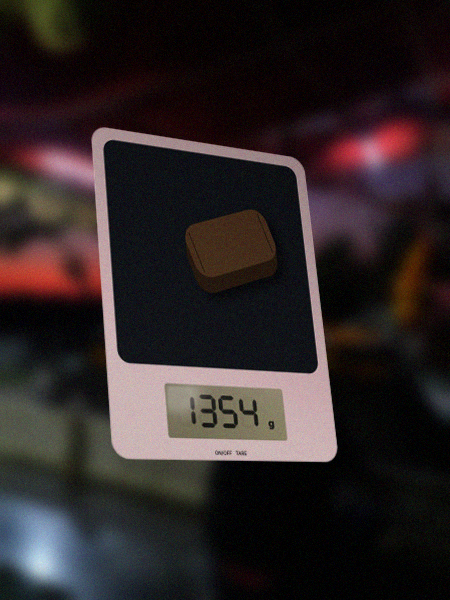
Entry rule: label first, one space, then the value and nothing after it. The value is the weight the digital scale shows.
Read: 1354 g
